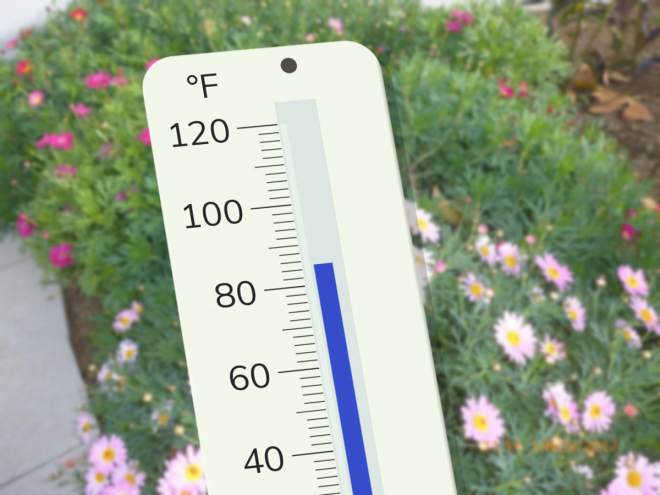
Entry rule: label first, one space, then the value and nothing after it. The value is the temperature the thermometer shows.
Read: 85 °F
